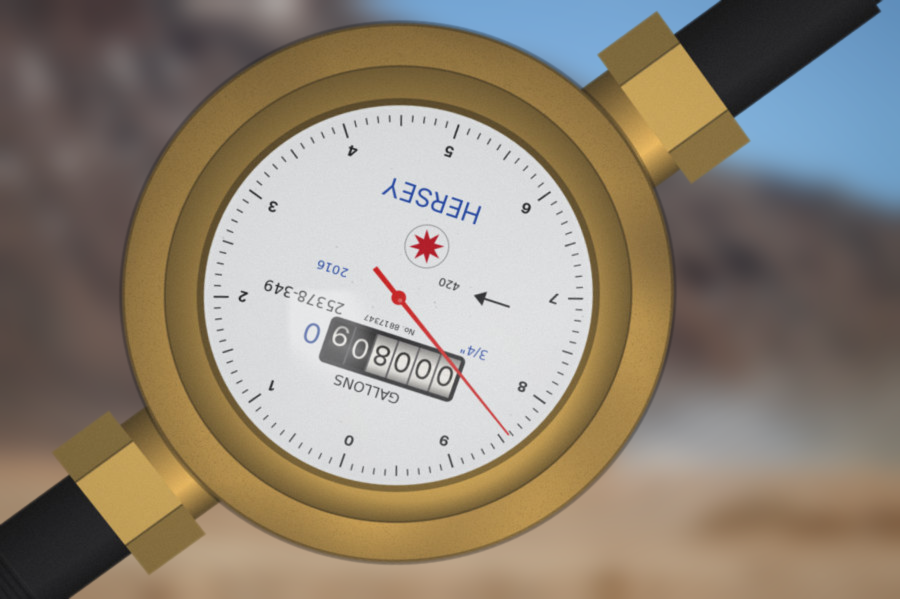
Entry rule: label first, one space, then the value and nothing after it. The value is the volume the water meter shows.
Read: 8088.4 gal
